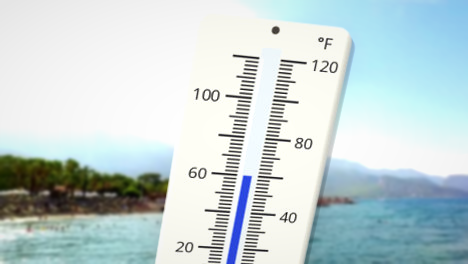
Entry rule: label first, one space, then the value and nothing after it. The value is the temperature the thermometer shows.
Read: 60 °F
